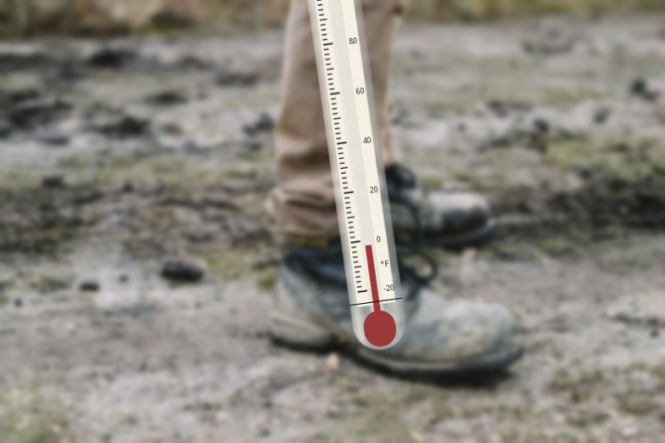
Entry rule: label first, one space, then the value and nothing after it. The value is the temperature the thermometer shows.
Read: -2 °F
